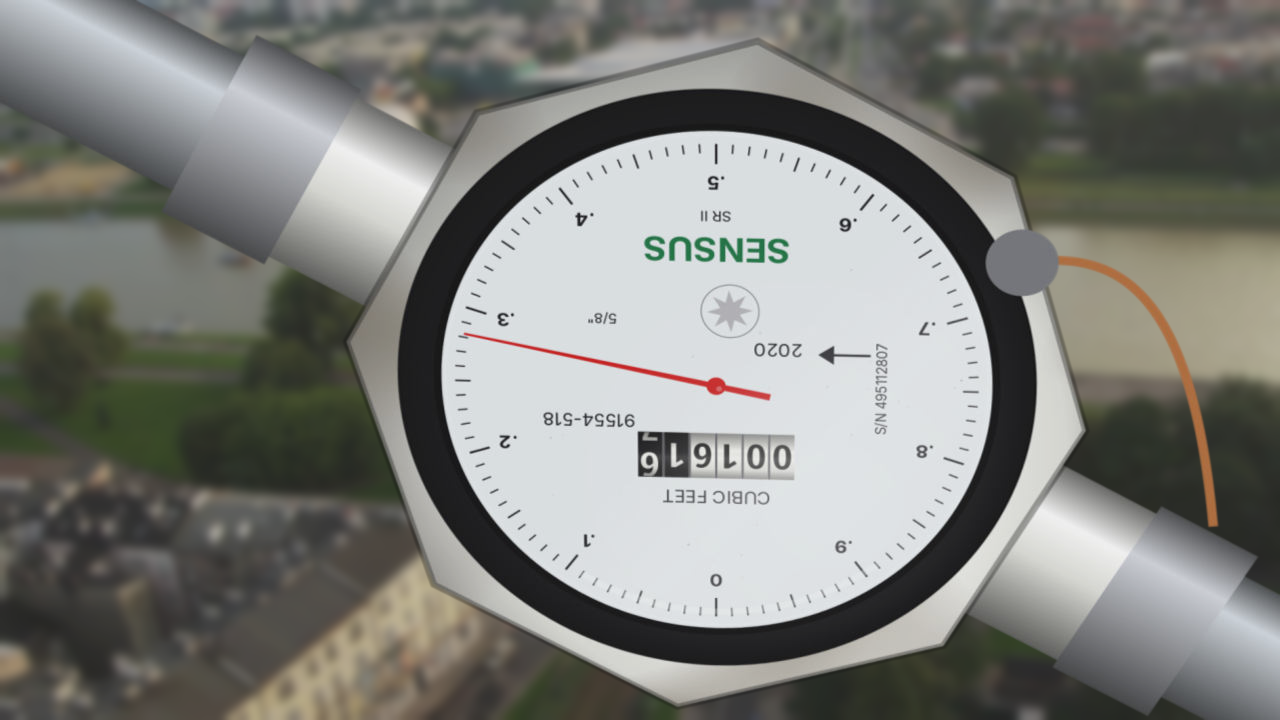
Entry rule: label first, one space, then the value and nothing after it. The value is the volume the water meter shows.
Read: 1616.28 ft³
